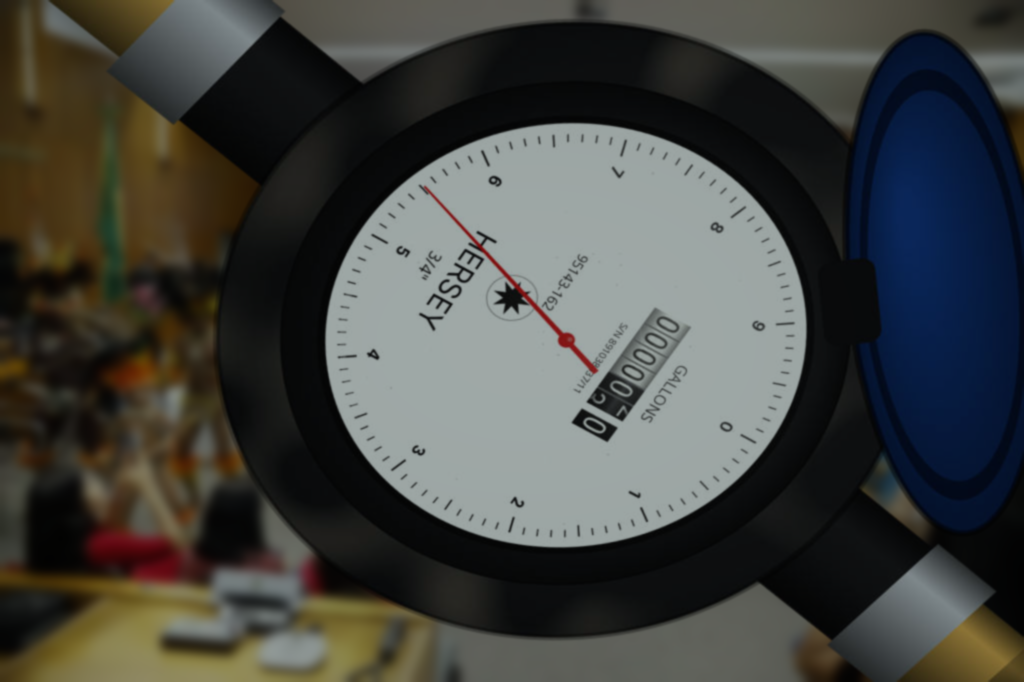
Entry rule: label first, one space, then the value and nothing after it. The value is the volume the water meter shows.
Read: 25.5 gal
